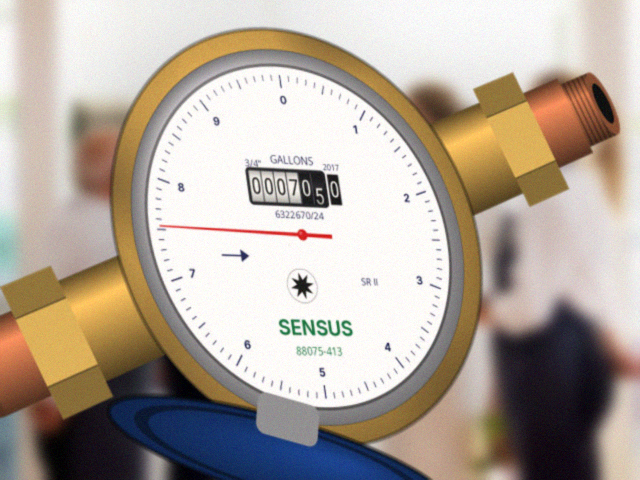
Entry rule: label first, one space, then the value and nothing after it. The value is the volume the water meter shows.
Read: 7047.5 gal
